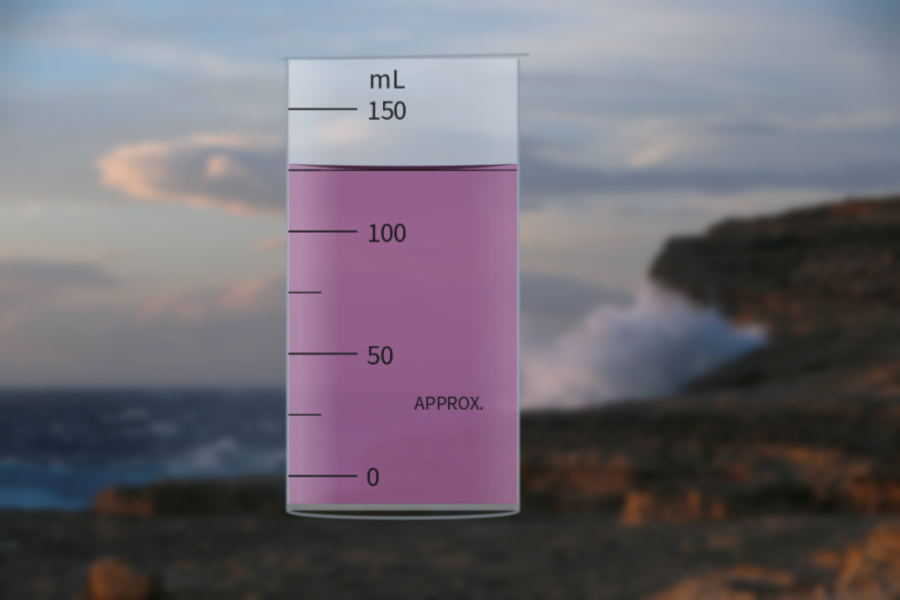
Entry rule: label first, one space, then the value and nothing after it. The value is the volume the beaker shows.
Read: 125 mL
